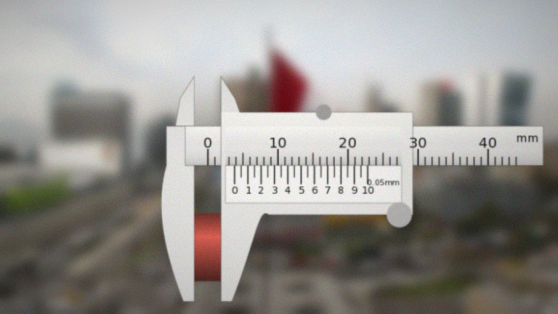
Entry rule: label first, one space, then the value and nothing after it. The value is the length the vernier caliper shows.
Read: 3.8 mm
